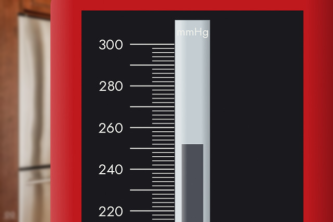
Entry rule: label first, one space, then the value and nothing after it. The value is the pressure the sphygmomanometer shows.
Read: 252 mmHg
